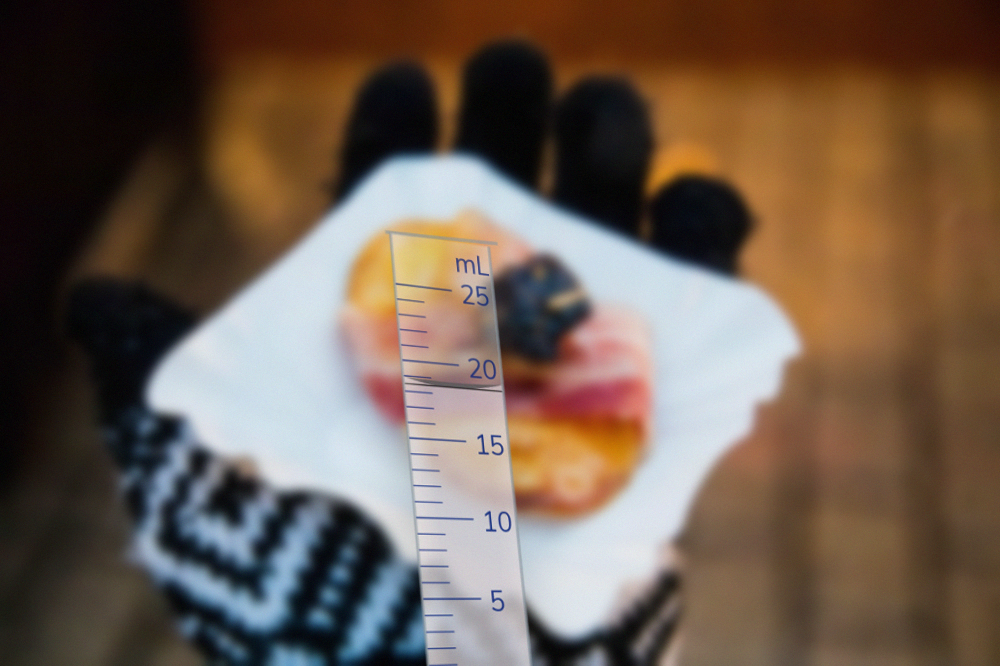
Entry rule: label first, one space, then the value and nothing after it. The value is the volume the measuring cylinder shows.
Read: 18.5 mL
